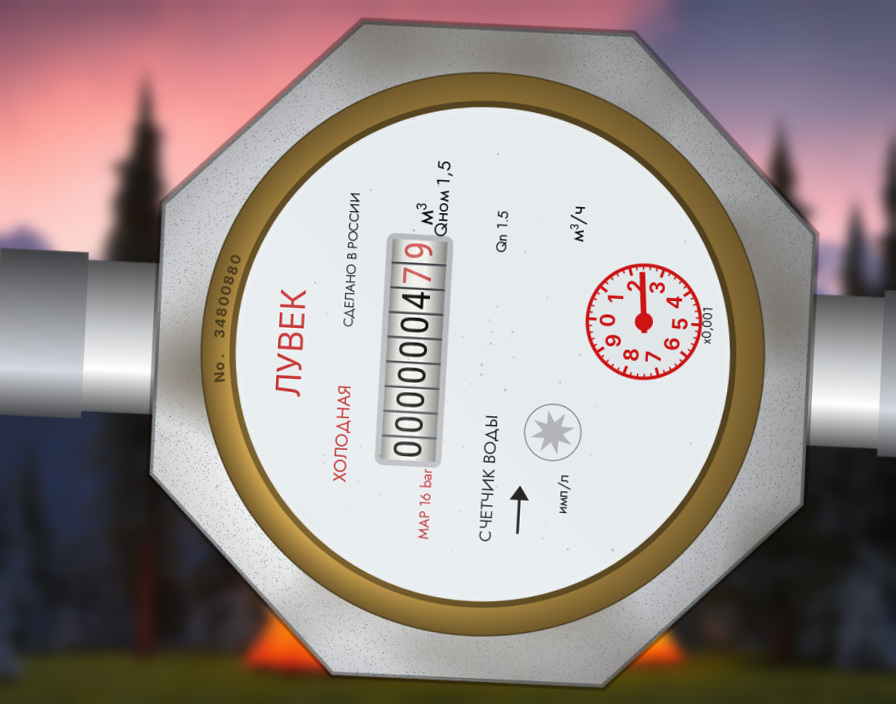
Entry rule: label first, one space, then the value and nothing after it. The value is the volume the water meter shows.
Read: 4.792 m³
